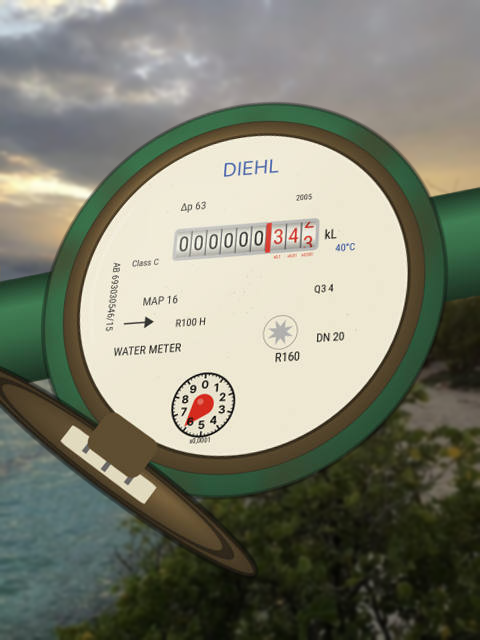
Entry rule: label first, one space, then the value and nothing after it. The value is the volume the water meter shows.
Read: 0.3426 kL
